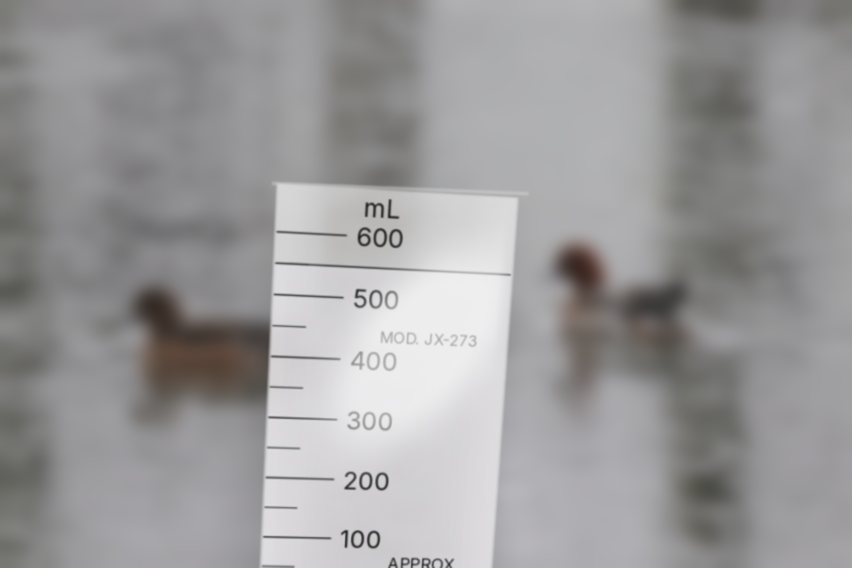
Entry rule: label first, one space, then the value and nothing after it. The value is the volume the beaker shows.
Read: 550 mL
